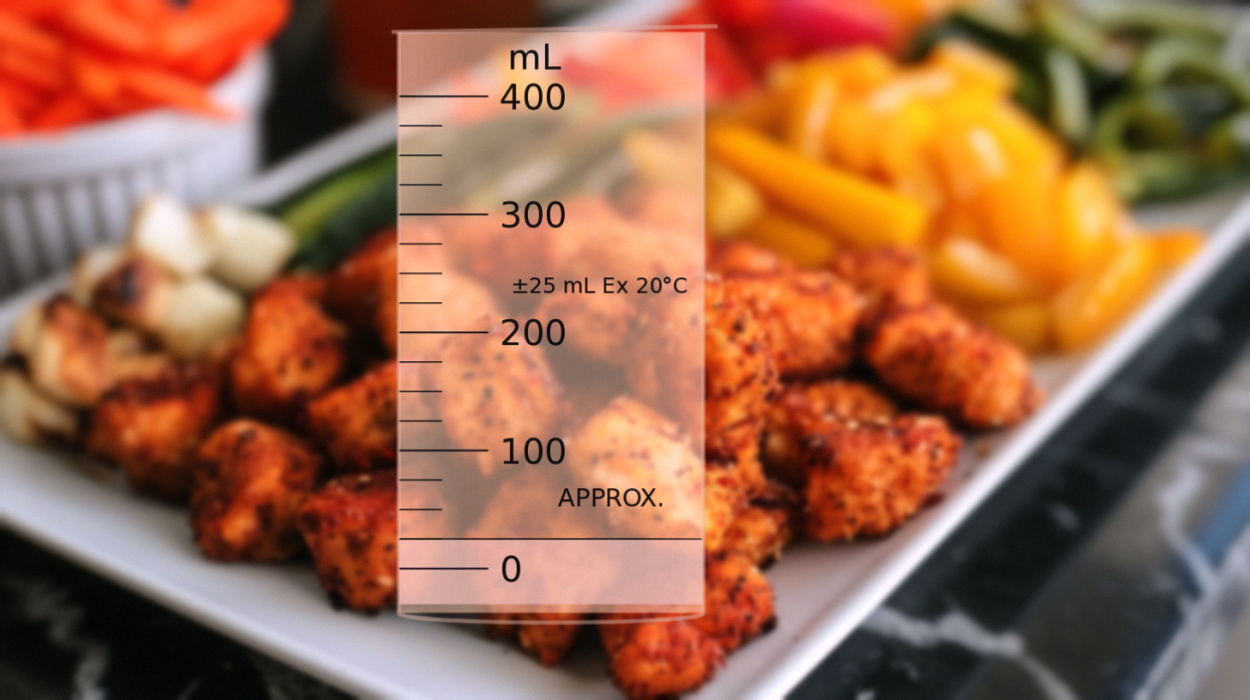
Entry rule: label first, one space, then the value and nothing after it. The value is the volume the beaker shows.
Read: 25 mL
